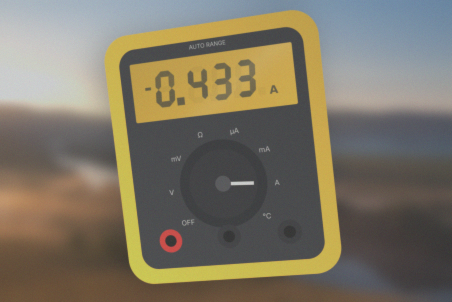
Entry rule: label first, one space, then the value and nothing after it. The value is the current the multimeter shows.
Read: -0.433 A
